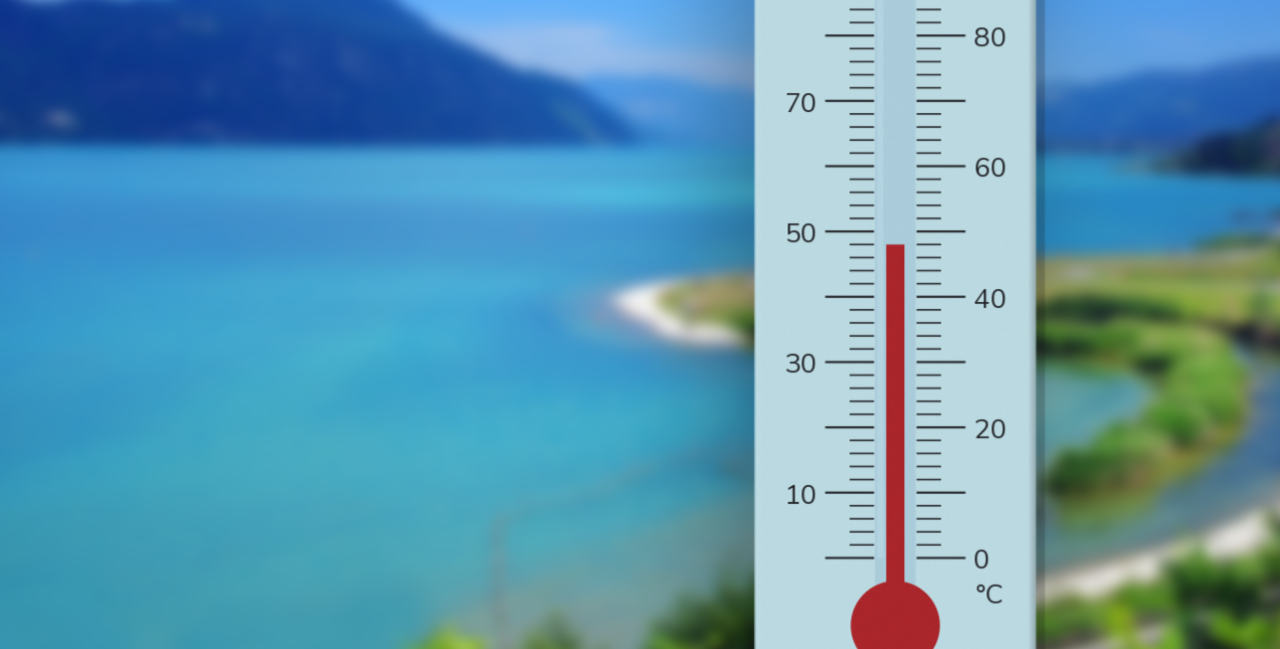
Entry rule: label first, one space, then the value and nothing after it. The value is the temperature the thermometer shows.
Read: 48 °C
